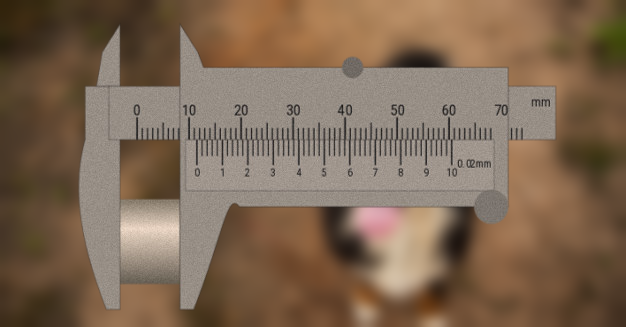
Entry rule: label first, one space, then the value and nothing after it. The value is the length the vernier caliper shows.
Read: 11.5 mm
